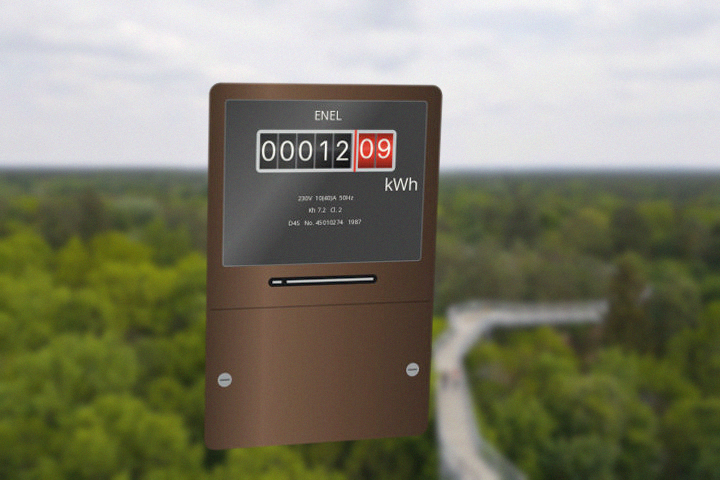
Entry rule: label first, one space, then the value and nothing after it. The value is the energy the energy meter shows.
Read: 12.09 kWh
